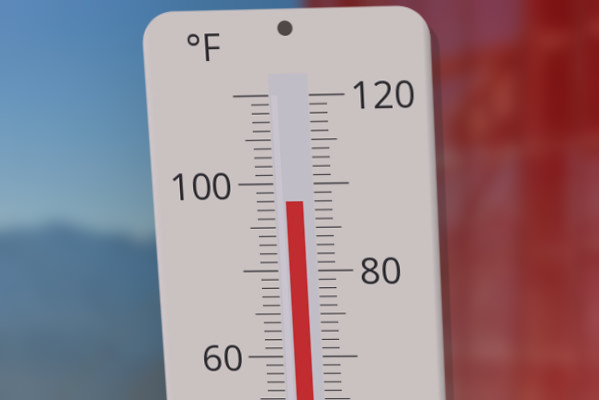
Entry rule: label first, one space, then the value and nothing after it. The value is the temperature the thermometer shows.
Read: 96 °F
